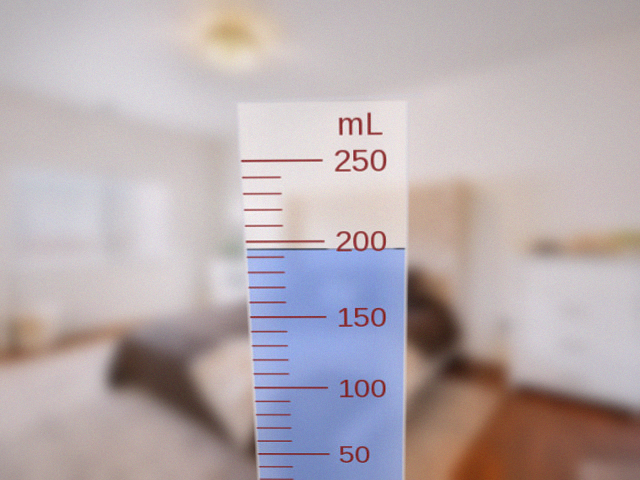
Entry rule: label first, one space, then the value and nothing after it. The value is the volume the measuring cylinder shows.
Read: 195 mL
